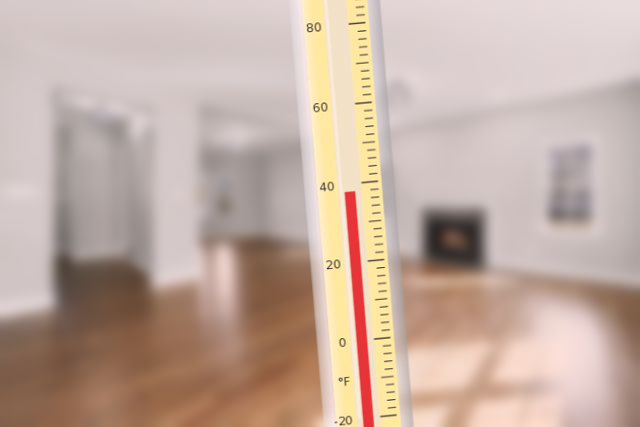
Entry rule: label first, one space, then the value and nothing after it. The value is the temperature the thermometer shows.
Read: 38 °F
